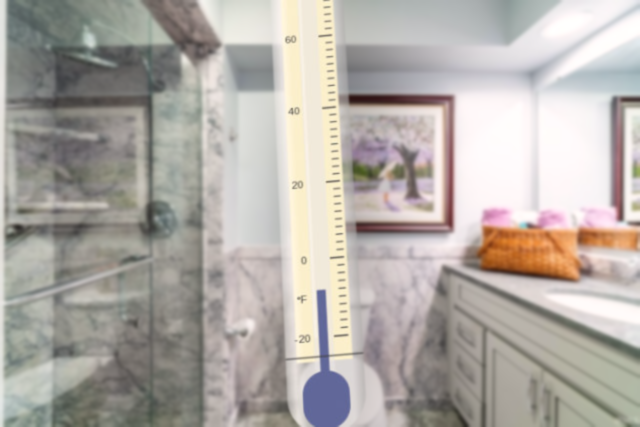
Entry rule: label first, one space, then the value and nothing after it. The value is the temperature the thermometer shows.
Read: -8 °F
